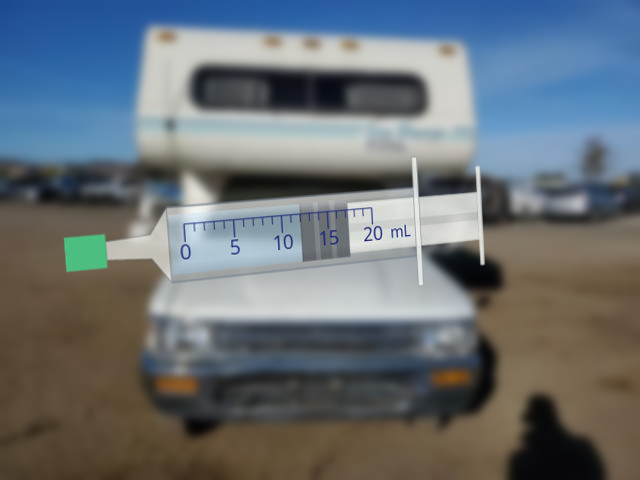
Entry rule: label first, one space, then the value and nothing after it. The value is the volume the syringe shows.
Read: 12 mL
